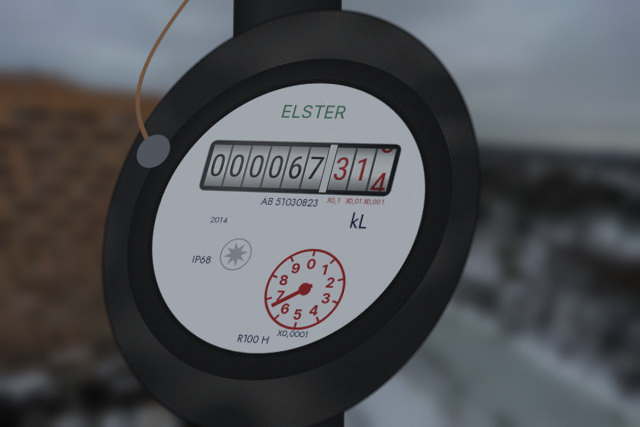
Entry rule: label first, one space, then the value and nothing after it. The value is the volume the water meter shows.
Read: 67.3136 kL
